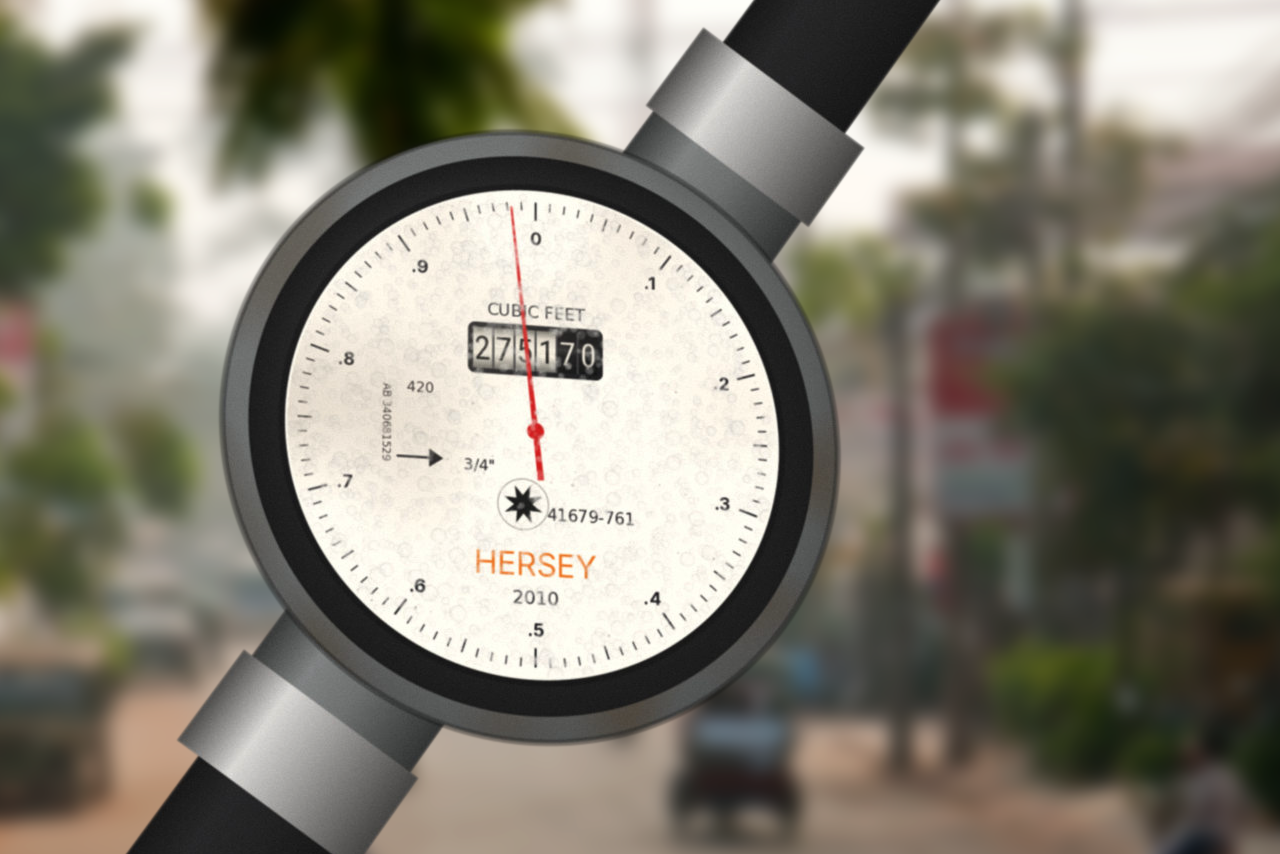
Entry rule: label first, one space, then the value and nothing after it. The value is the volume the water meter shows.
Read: 275169.98 ft³
